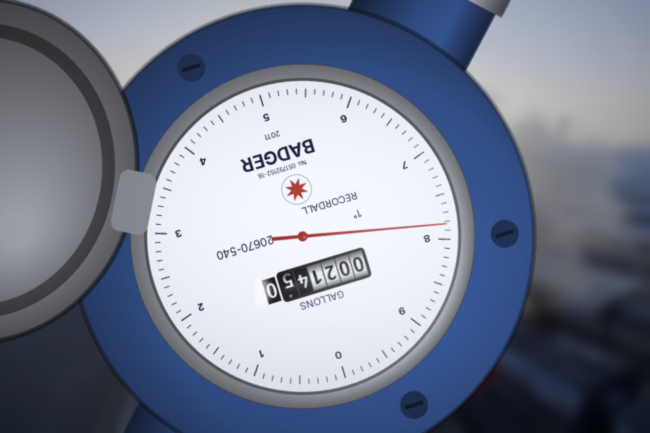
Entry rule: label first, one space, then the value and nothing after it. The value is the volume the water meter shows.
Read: 21447.8 gal
